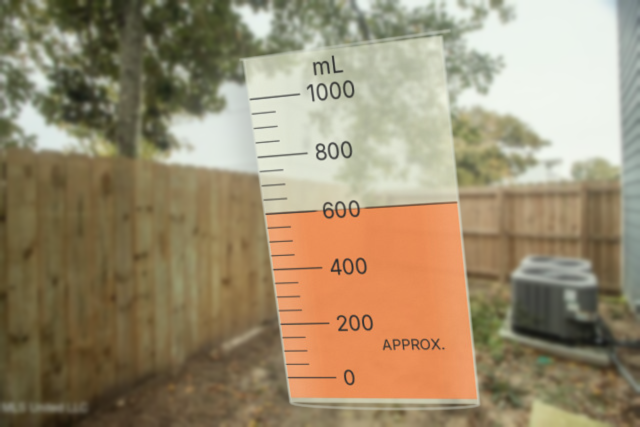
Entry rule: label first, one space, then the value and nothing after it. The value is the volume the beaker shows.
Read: 600 mL
